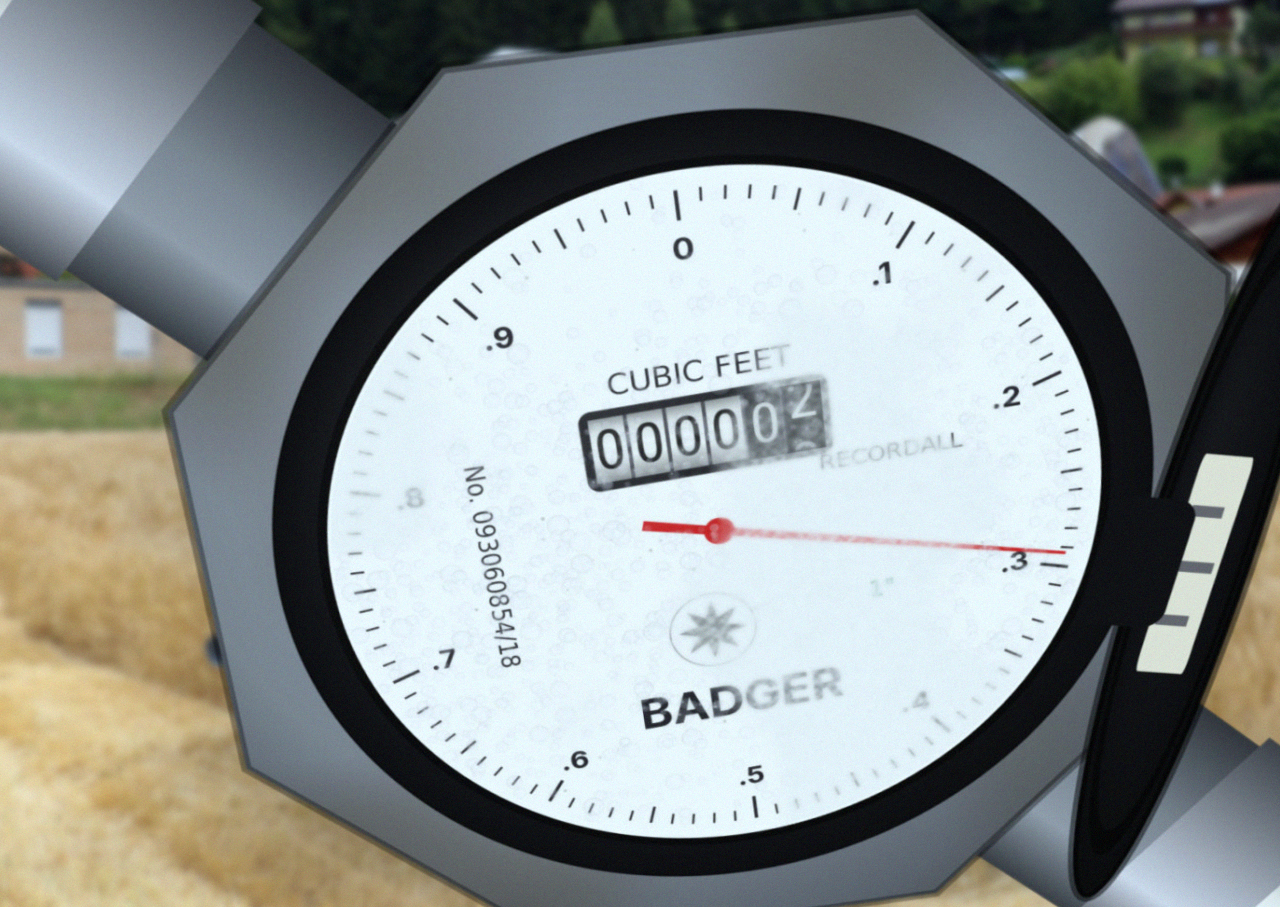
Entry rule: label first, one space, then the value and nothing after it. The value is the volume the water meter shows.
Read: 2.29 ft³
